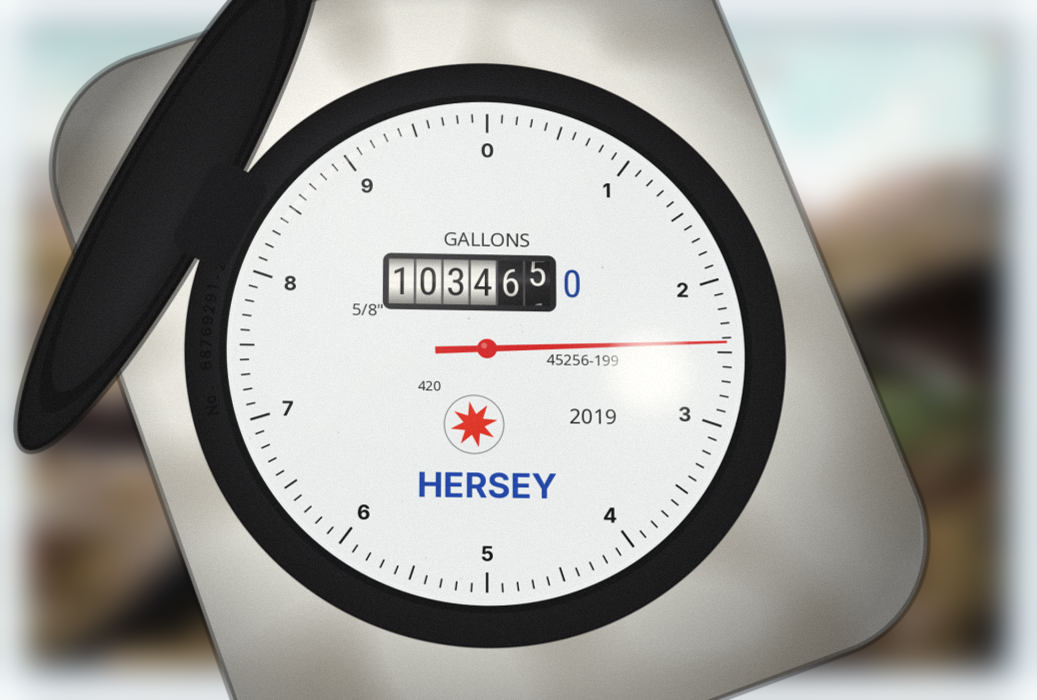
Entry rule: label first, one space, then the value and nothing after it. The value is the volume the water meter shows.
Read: 1034652.4 gal
